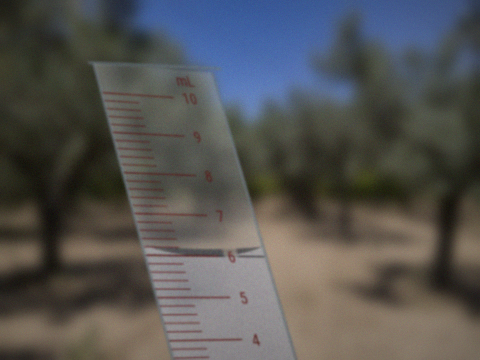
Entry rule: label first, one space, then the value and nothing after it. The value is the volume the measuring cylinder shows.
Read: 6 mL
